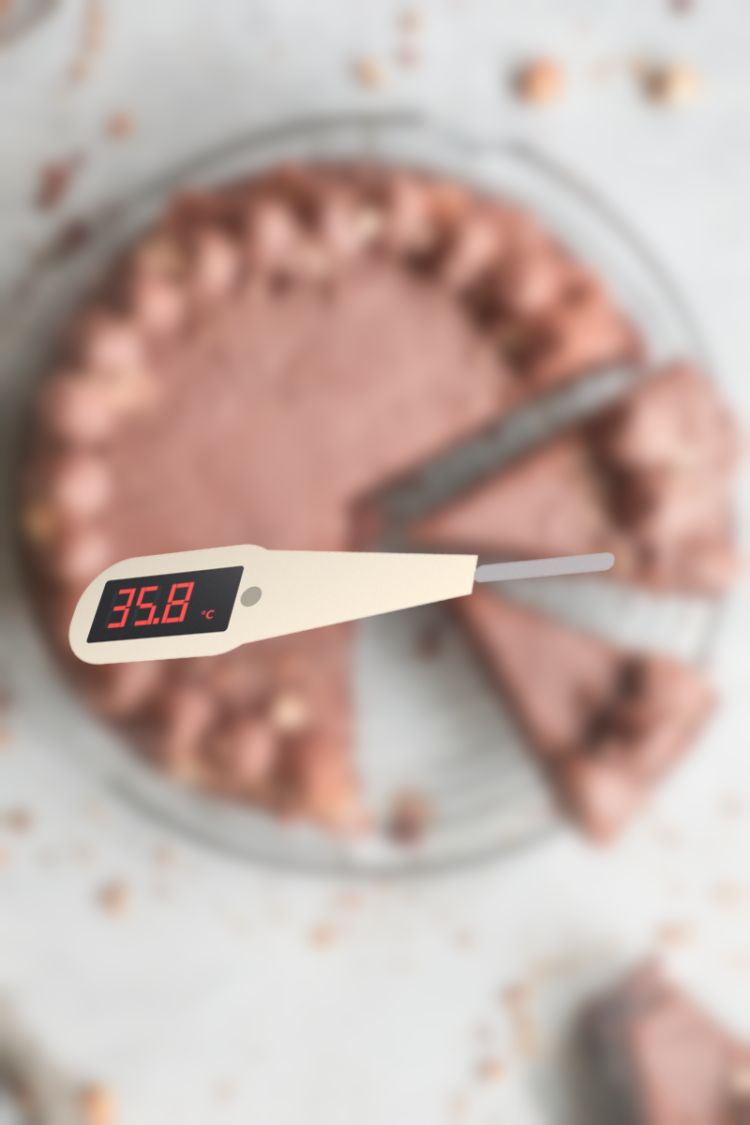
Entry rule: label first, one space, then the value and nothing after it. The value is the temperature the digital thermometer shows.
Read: 35.8 °C
